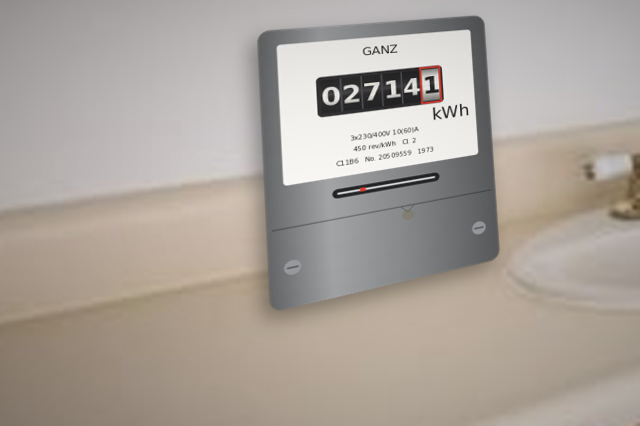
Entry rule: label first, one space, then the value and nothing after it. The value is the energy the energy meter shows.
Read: 2714.1 kWh
